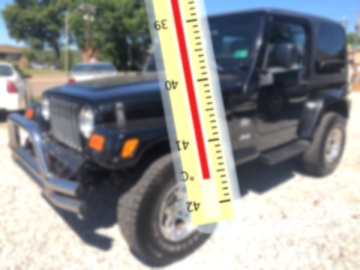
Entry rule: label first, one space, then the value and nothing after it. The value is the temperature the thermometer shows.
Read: 41.6 °C
